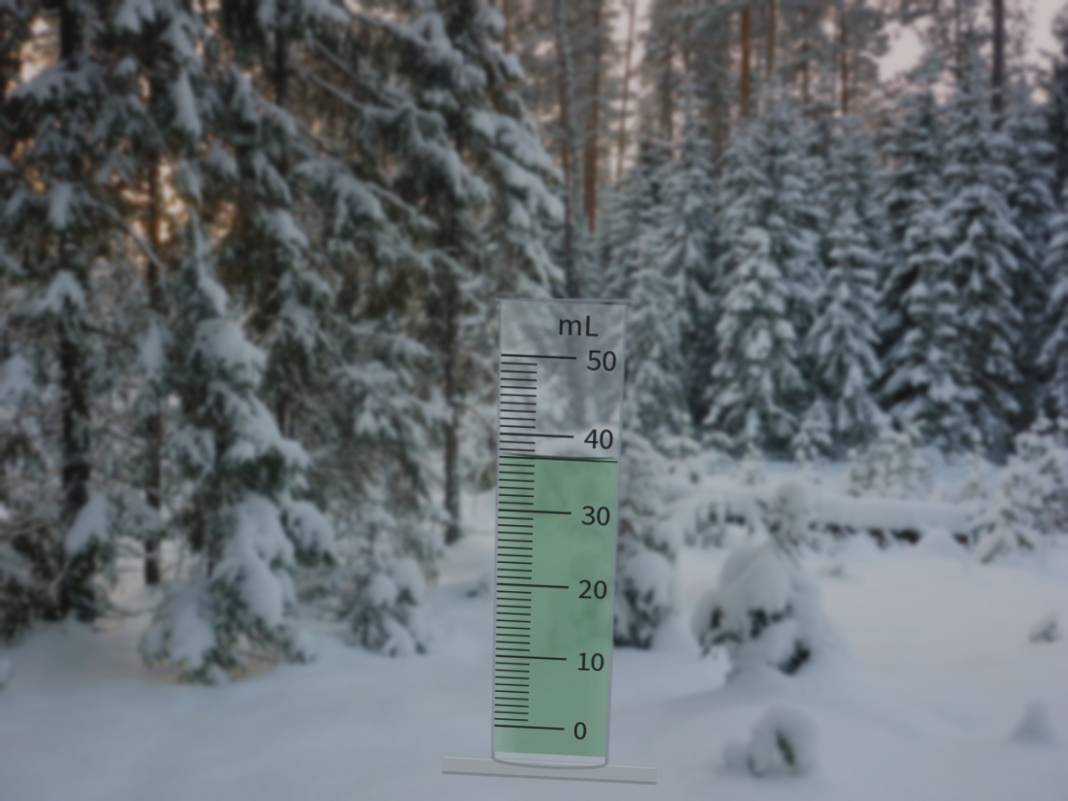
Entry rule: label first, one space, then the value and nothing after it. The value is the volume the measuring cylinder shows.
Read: 37 mL
